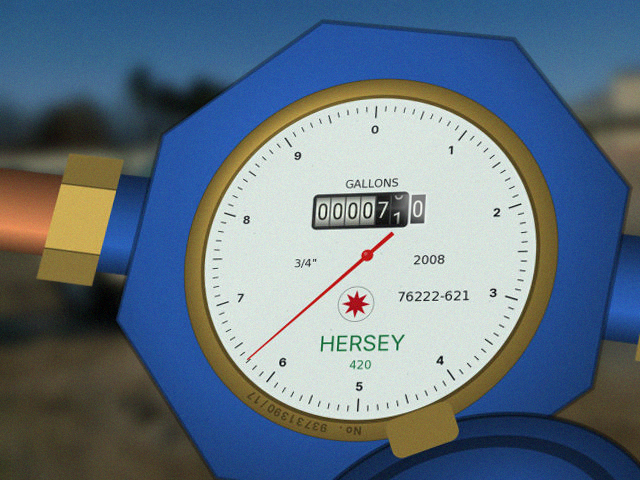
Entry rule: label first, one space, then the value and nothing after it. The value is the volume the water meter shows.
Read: 706.3 gal
